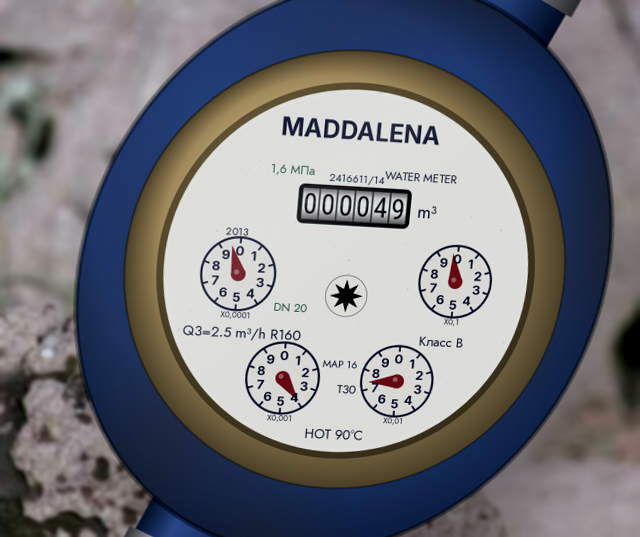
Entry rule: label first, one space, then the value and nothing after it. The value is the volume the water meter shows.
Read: 48.9739 m³
